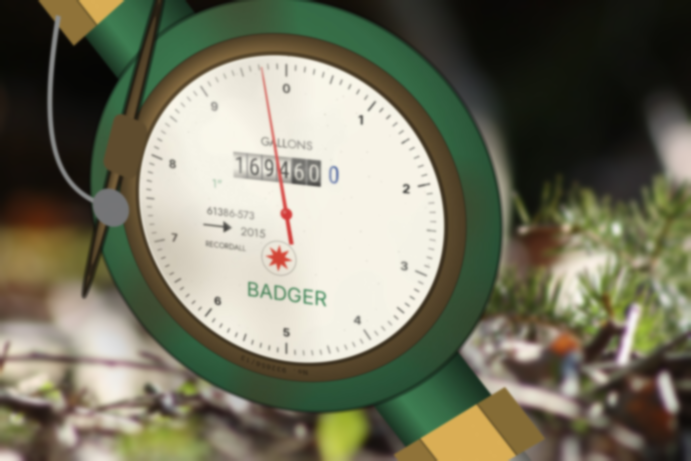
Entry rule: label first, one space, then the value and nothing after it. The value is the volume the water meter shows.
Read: 1694599.7 gal
